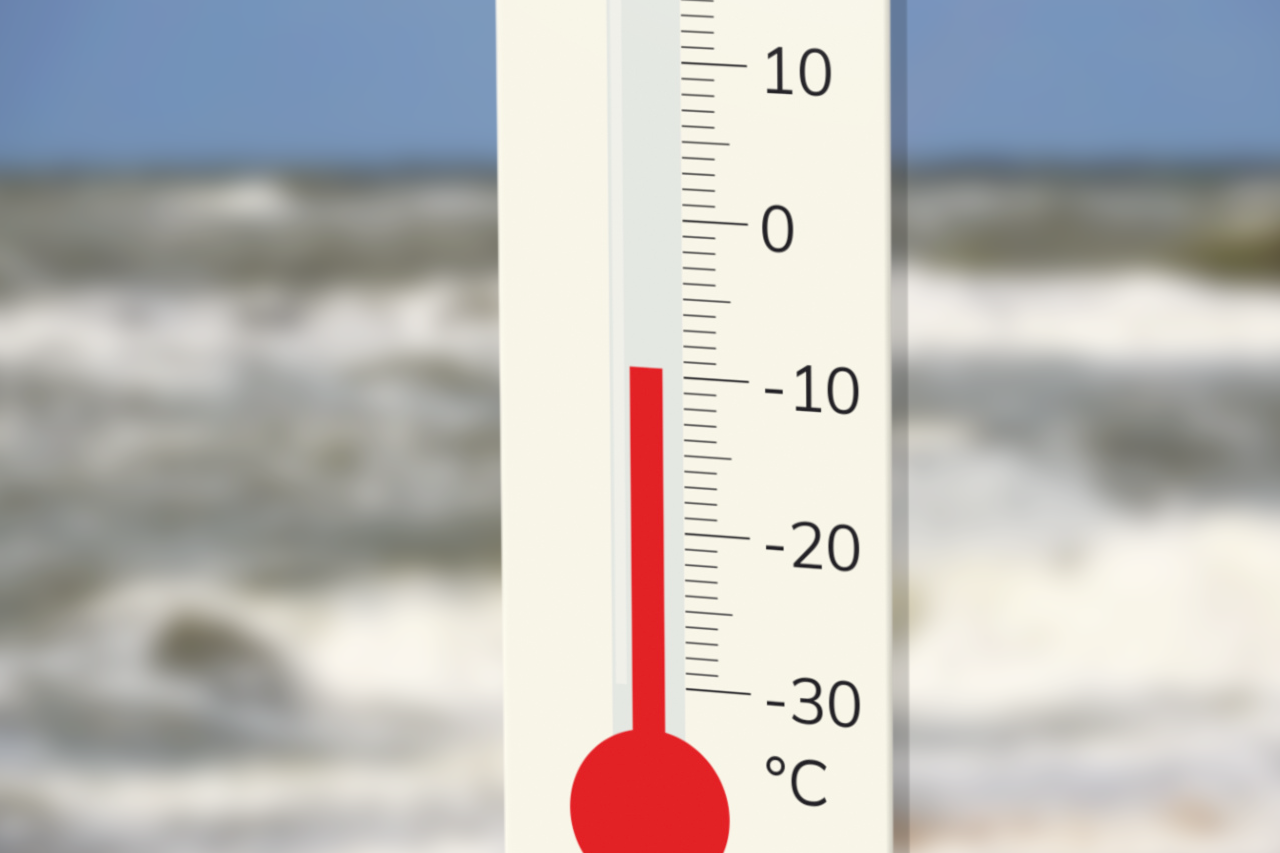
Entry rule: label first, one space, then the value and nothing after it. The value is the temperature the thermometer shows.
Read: -9.5 °C
